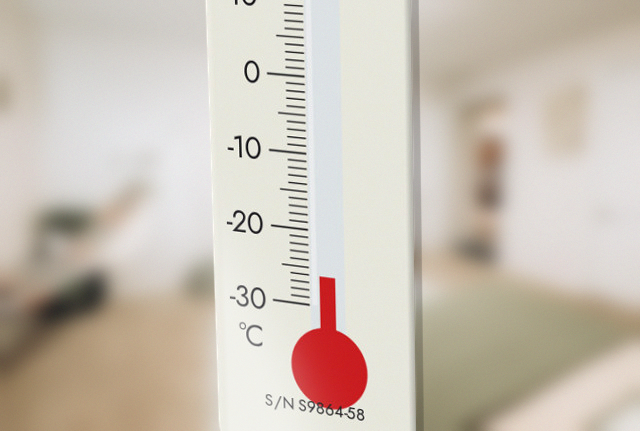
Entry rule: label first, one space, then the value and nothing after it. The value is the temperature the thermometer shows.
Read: -26 °C
